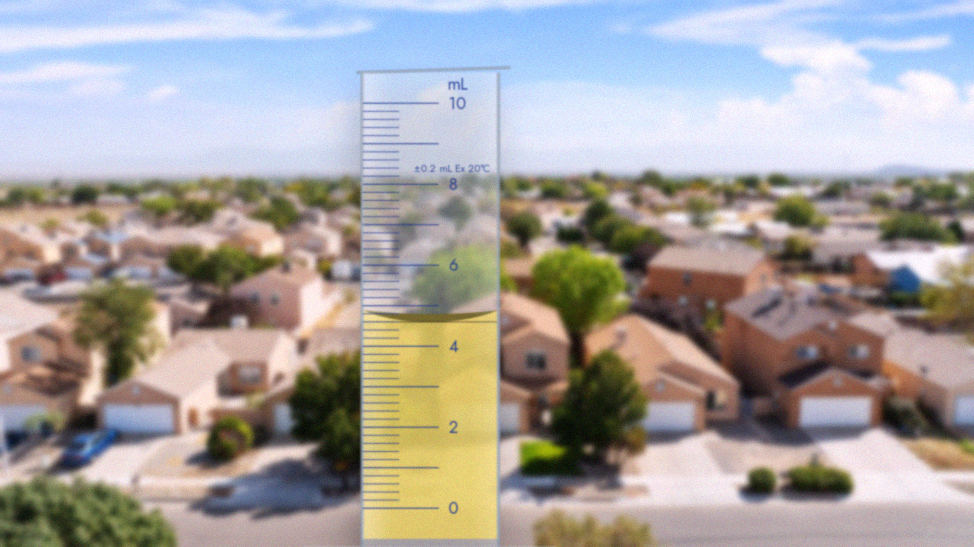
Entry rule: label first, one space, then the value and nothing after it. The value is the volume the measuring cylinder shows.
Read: 4.6 mL
